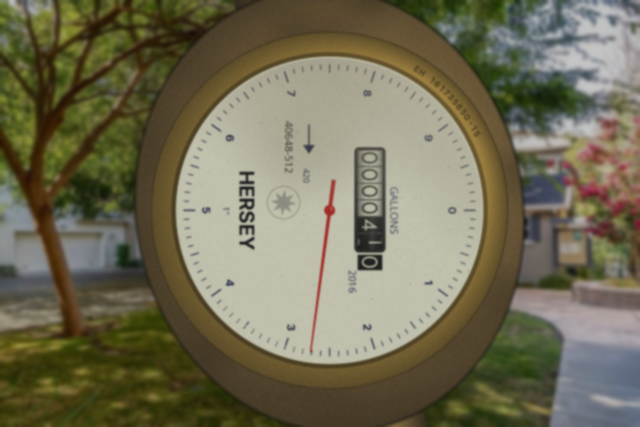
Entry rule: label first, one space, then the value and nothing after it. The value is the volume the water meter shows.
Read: 412.7 gal
